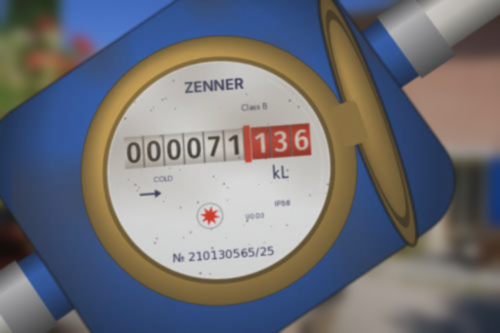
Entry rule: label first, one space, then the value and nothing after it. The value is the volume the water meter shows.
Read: 71.136 kL
